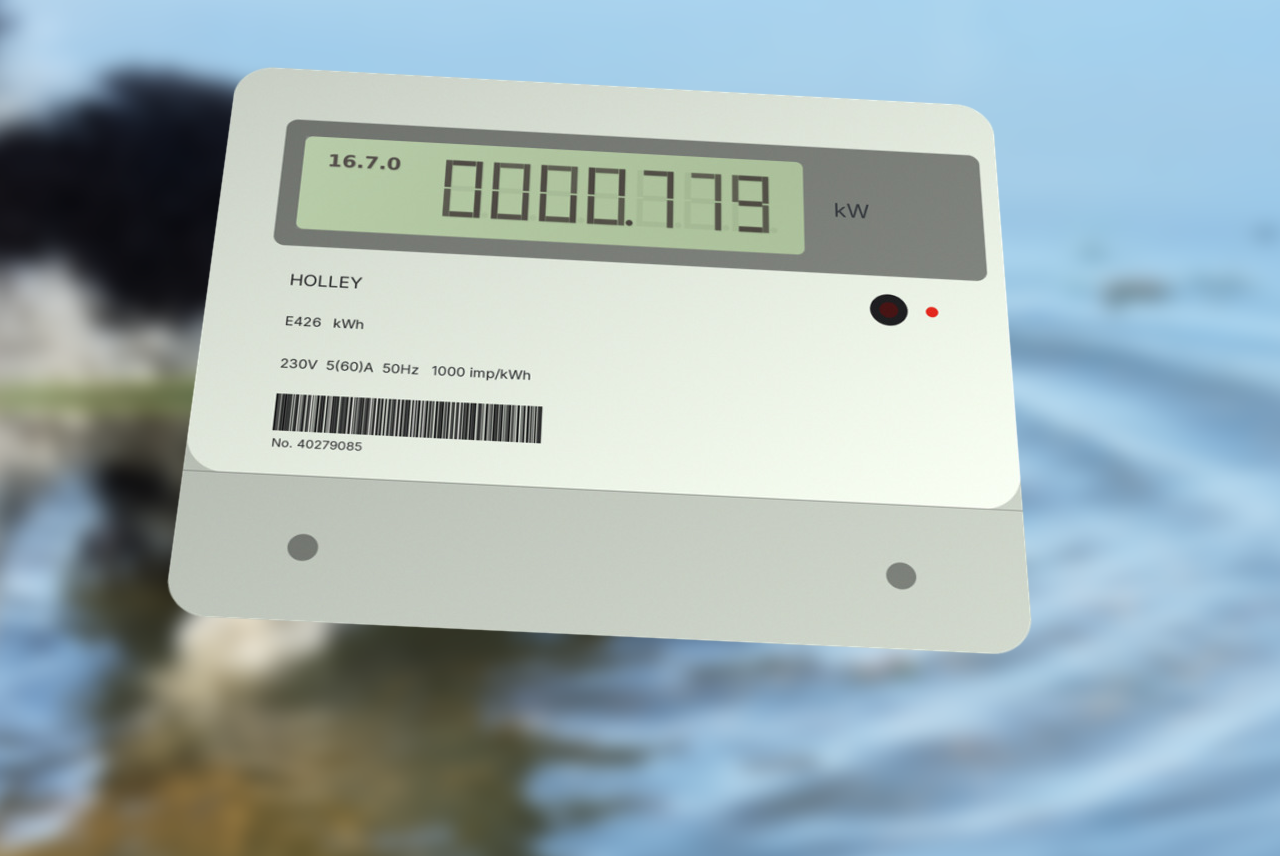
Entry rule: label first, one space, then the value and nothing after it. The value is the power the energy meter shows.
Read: 0.779 kW
